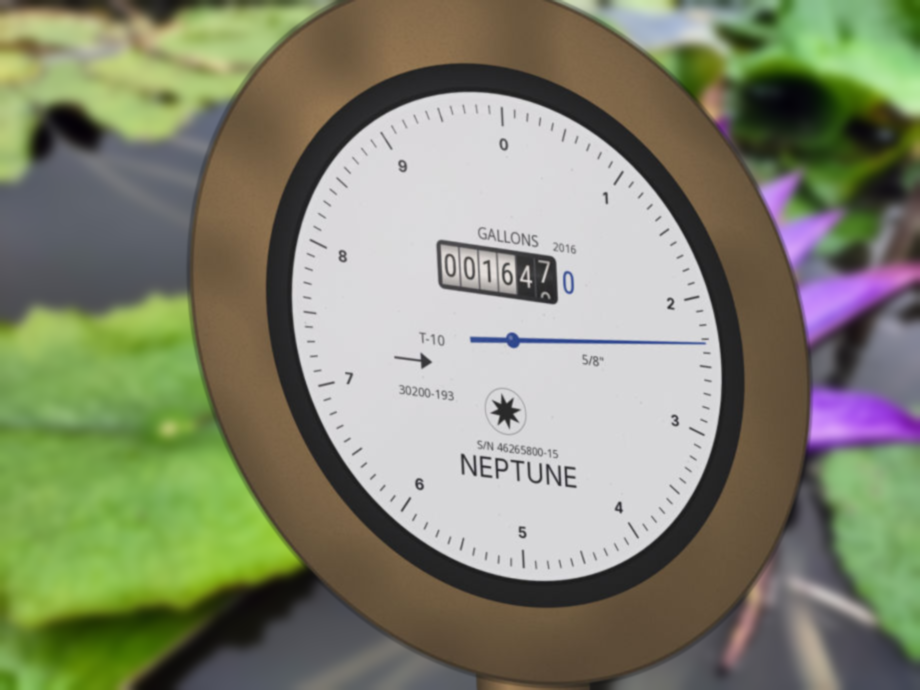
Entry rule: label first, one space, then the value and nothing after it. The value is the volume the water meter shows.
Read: 16472.3 gal
